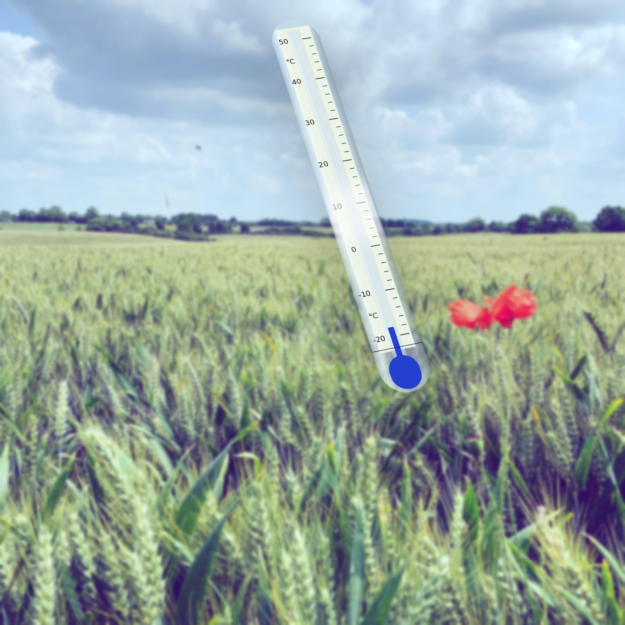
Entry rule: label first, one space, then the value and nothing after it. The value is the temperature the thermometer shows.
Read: -18 °C
